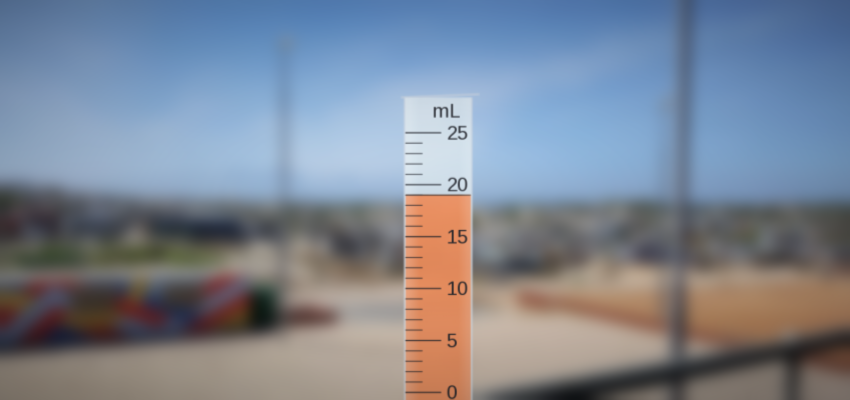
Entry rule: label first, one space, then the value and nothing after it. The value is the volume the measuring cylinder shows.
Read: 19 mL
